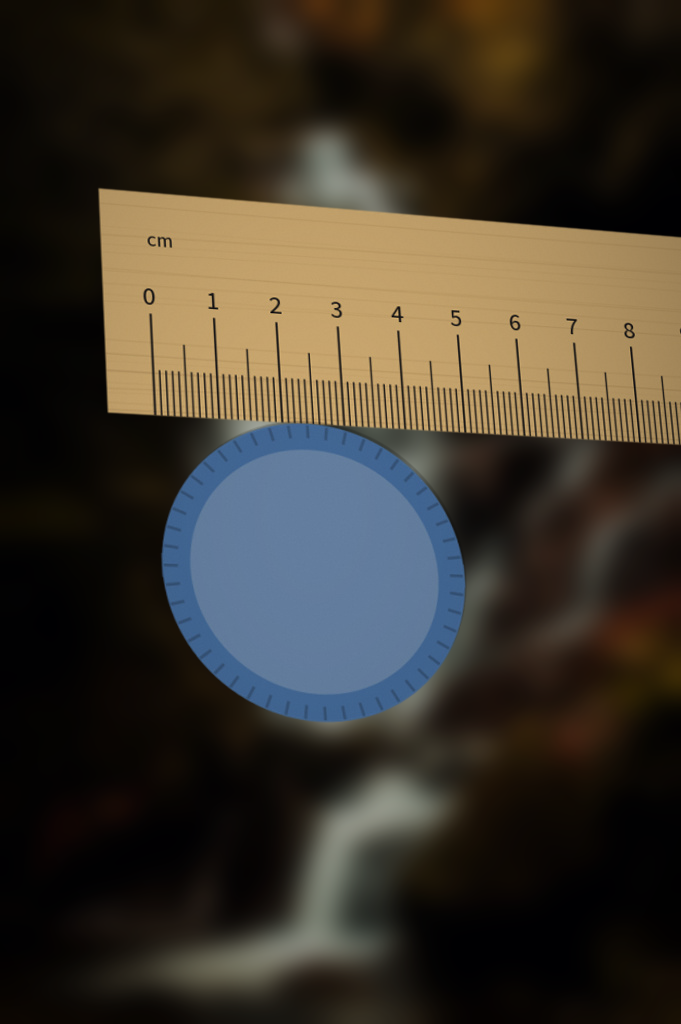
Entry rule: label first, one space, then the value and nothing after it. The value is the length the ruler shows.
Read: 4.8 cm
